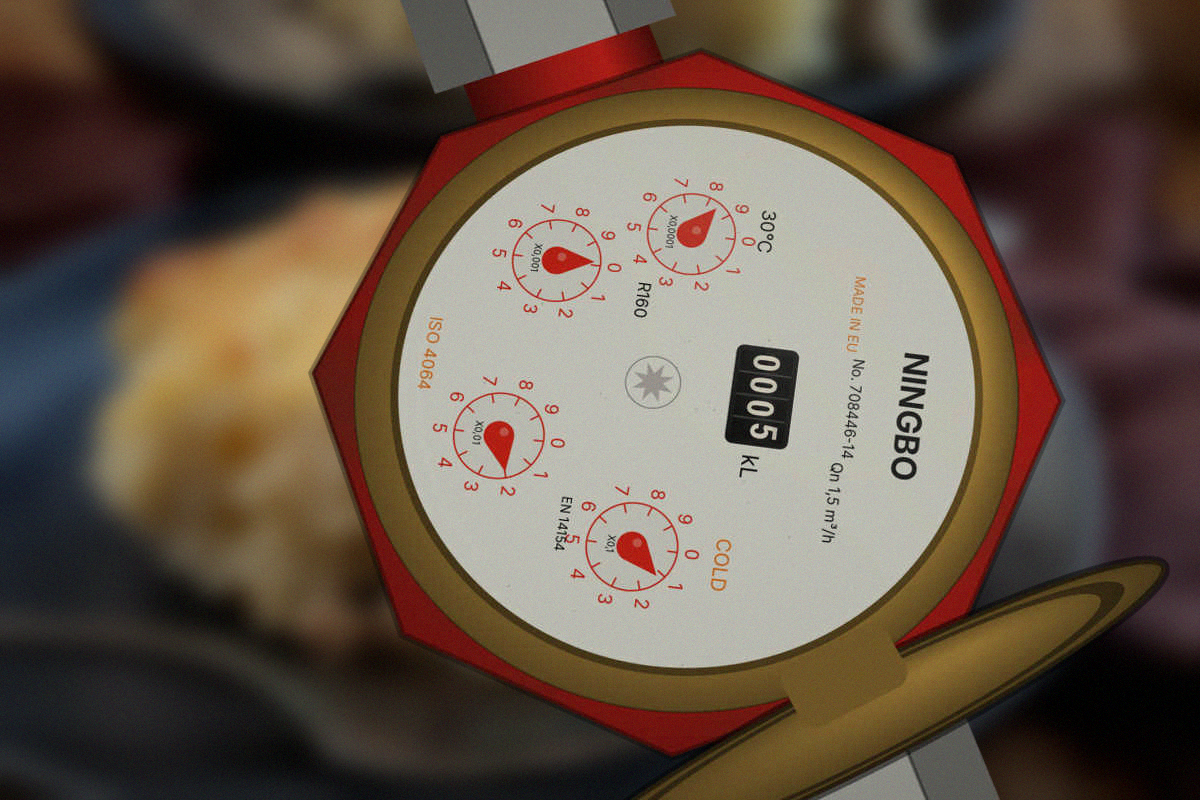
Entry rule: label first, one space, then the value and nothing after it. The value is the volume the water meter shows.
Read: 5.1198 kL
